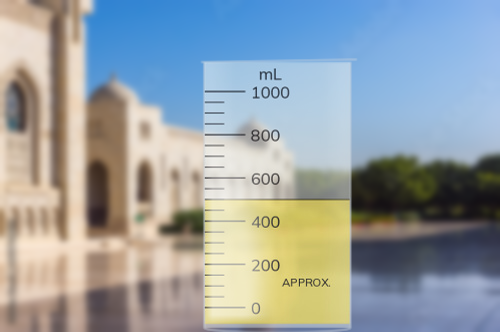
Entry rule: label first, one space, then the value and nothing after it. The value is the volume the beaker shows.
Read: 500 mL
